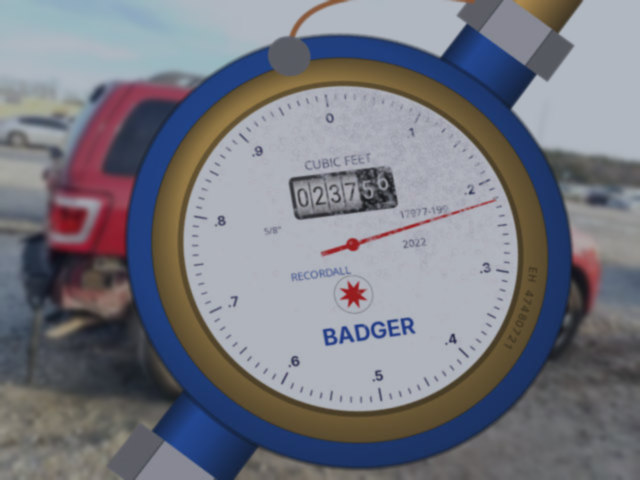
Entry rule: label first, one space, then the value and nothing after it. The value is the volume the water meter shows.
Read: 23756.22 ft³
